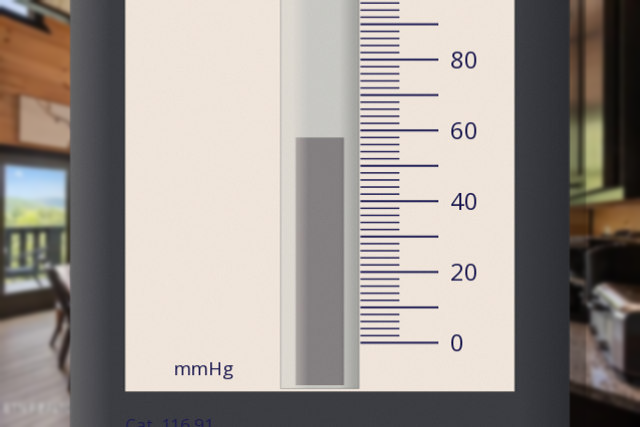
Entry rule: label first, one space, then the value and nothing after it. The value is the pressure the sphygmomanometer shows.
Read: 58 mmHg
